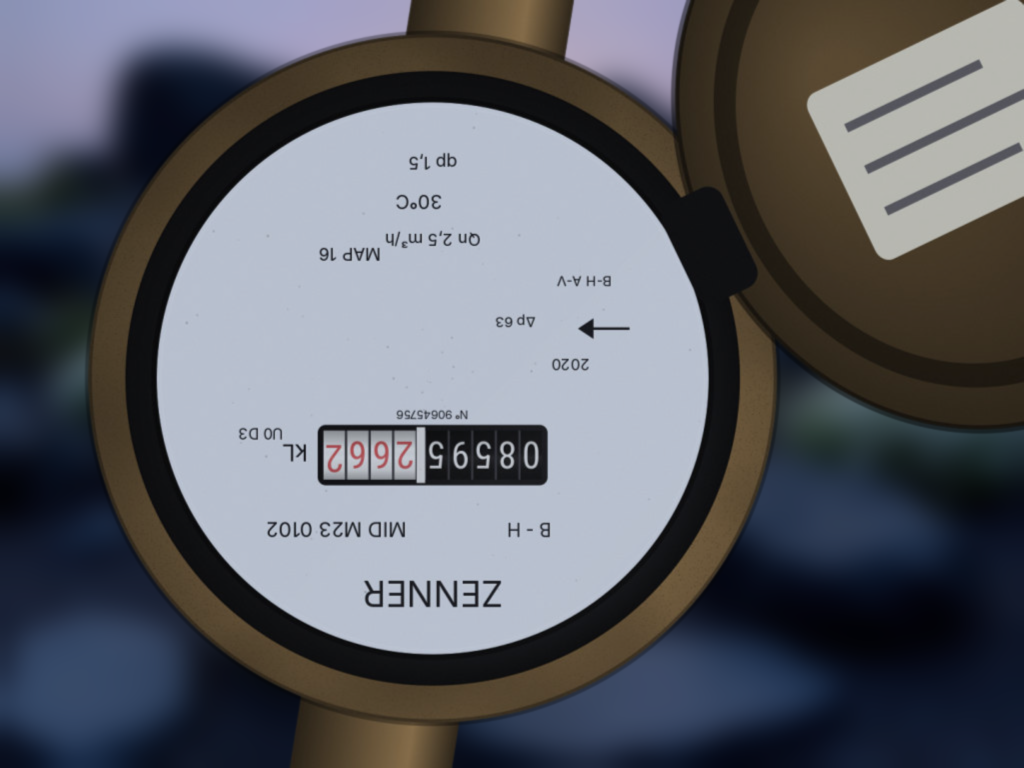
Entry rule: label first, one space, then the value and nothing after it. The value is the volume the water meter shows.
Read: 8595.2662 kL
